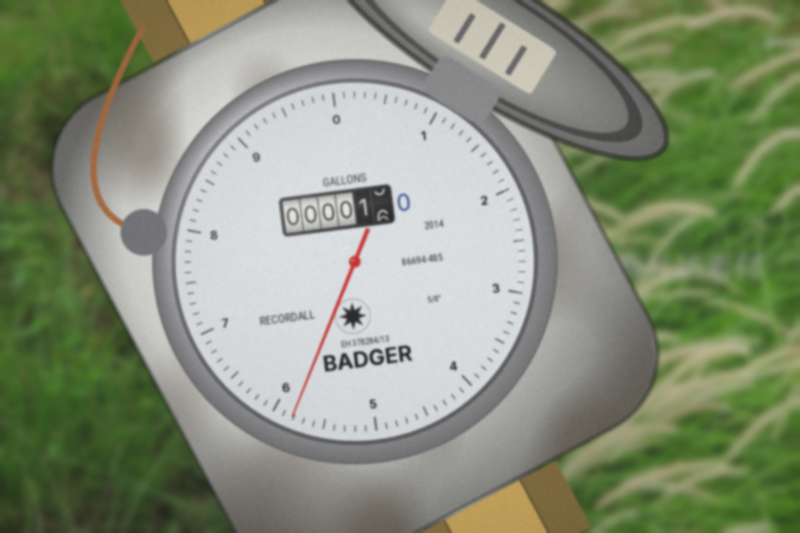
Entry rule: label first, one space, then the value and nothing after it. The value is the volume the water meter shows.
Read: 155.8 gal
